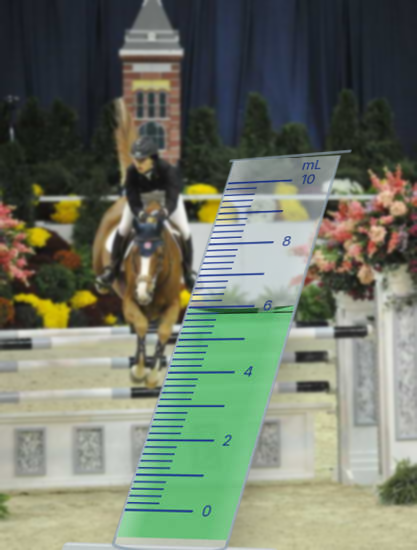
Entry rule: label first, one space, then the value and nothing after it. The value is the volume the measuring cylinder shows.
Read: 5.8 mL
